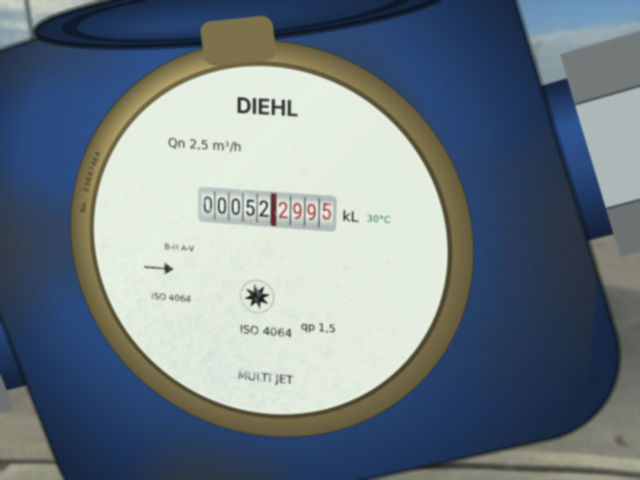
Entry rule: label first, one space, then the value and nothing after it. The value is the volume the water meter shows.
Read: 52.2995 kL
